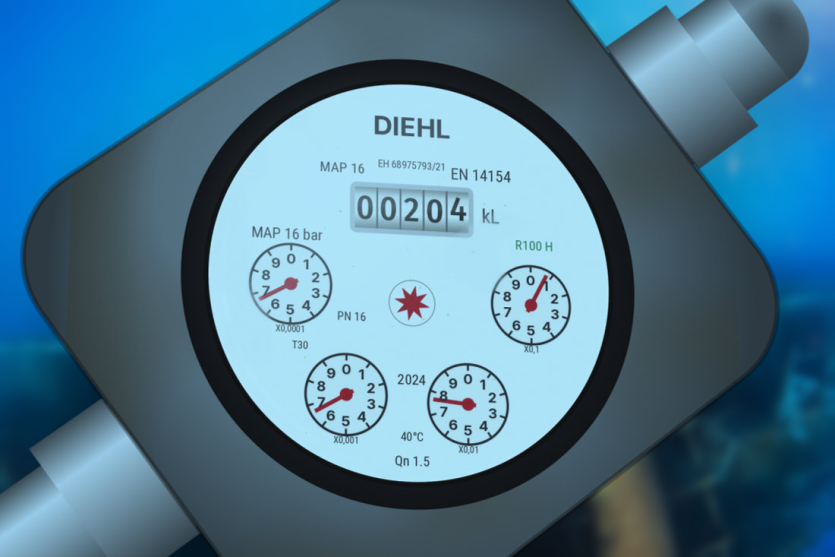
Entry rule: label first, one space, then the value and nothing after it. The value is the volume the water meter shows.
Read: 204.0766 kL
